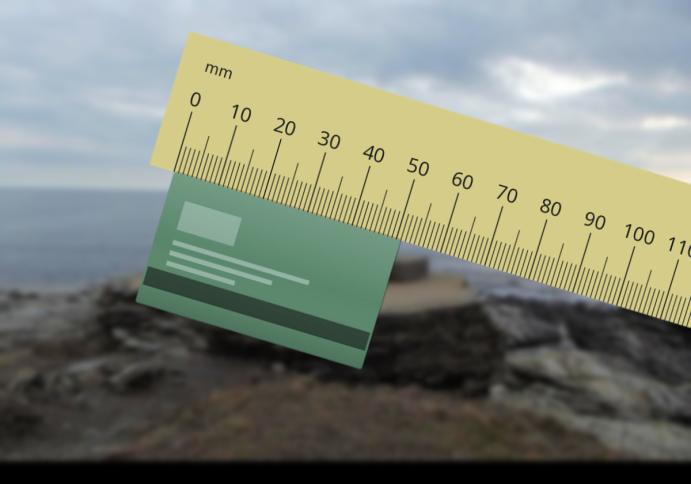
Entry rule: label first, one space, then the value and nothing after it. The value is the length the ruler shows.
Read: 51 mm
